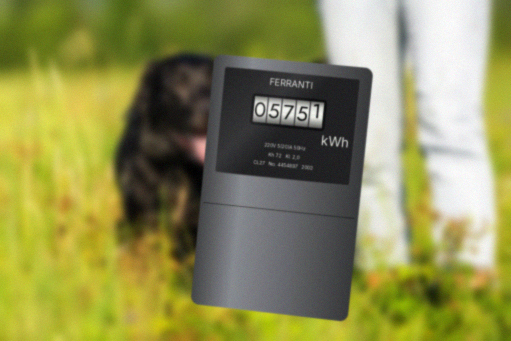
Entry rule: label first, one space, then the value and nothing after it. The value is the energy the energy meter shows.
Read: 5751 kWh
